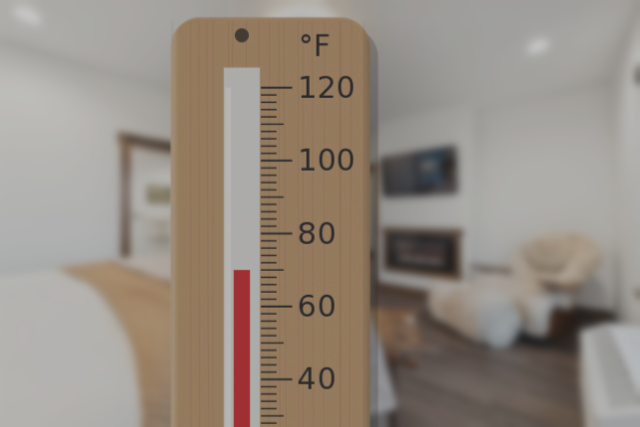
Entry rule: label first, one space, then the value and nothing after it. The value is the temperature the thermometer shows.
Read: 70 °F
